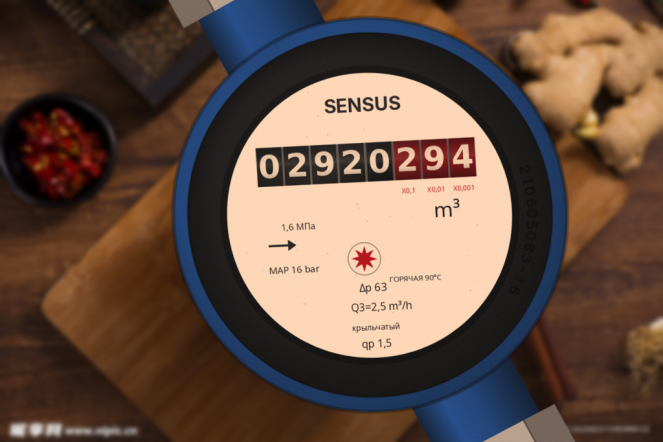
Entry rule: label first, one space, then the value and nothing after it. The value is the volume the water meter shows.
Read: 2920.294 m³
